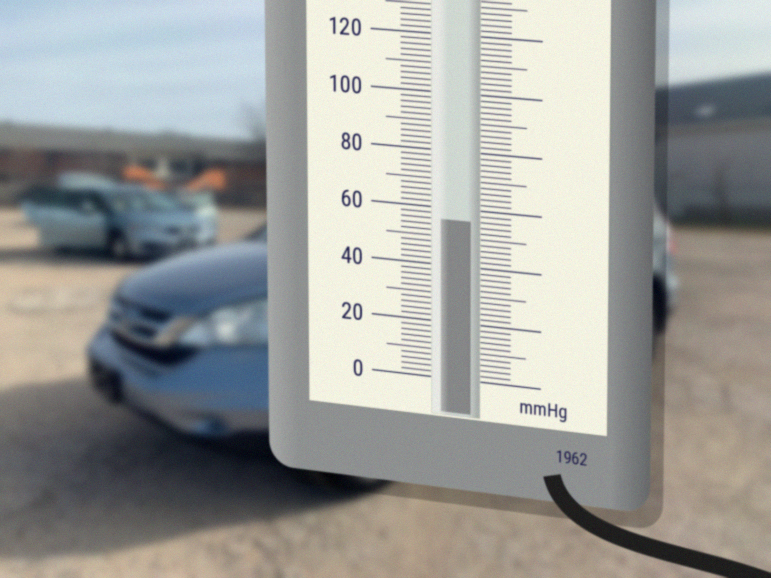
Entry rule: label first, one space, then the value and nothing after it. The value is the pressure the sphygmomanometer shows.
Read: 56 mmHg
